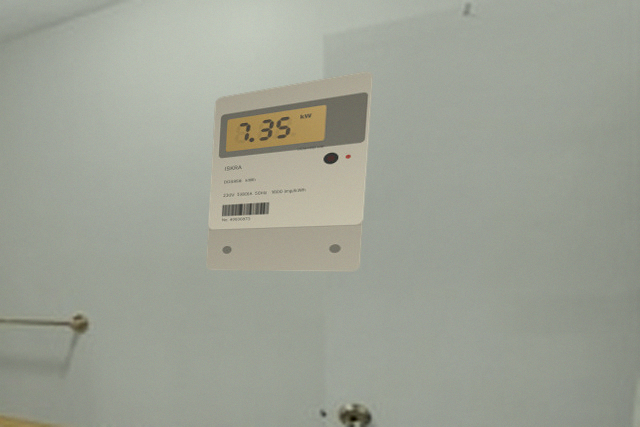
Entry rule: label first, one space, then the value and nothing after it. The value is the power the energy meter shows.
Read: 7.35 kW
